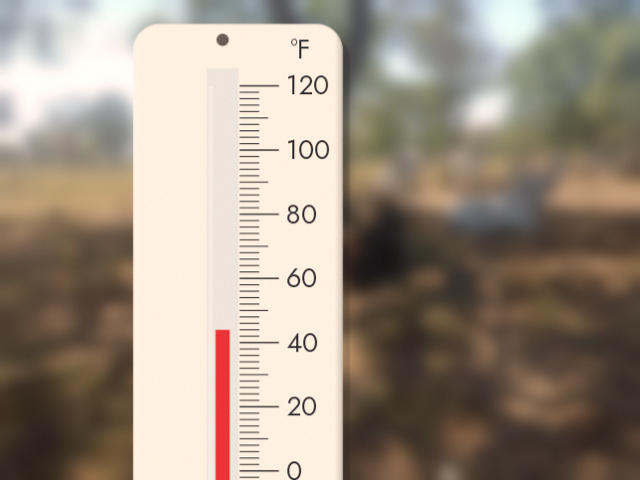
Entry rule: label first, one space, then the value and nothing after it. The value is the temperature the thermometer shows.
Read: 44 °F
